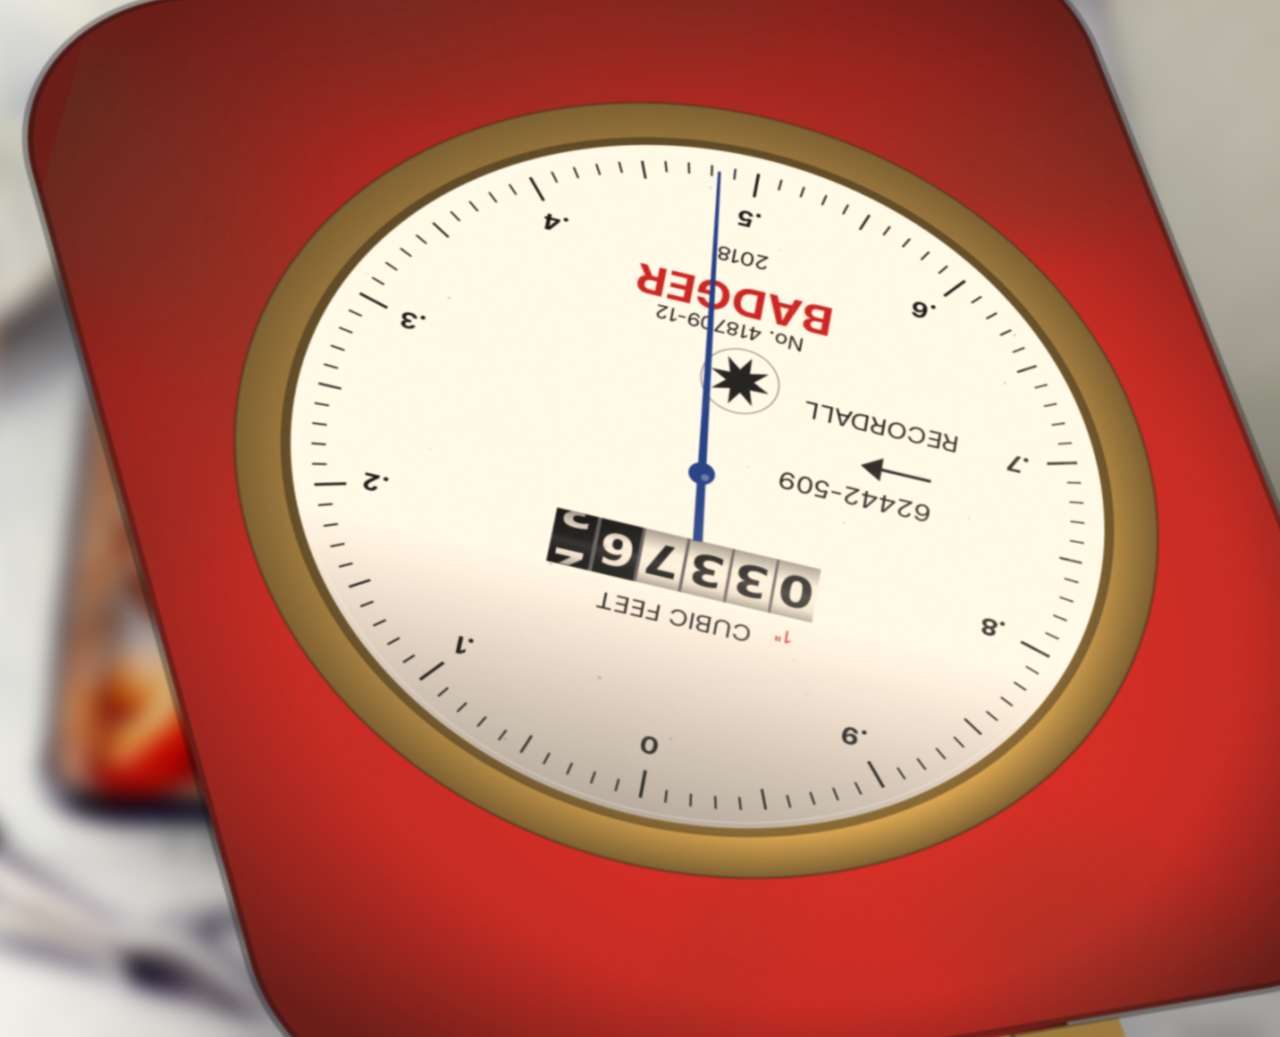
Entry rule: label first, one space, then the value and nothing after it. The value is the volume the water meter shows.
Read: 33762.48 ft³
